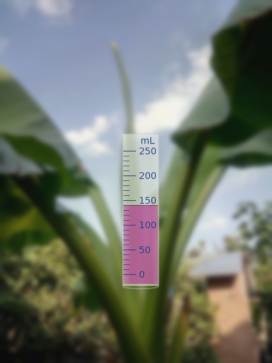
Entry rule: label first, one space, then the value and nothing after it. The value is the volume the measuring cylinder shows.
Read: 140 mL
